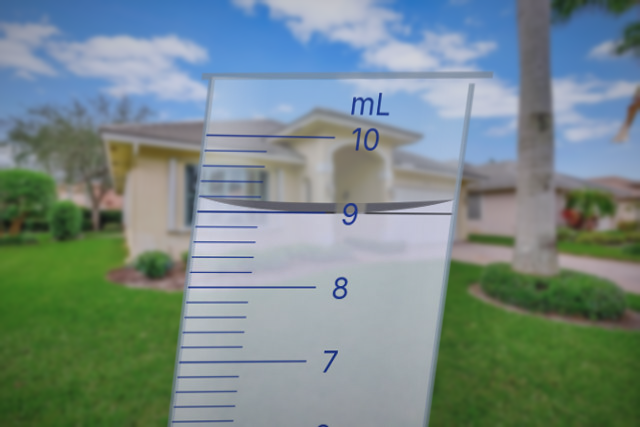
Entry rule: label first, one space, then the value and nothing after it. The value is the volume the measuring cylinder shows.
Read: 9 mL
